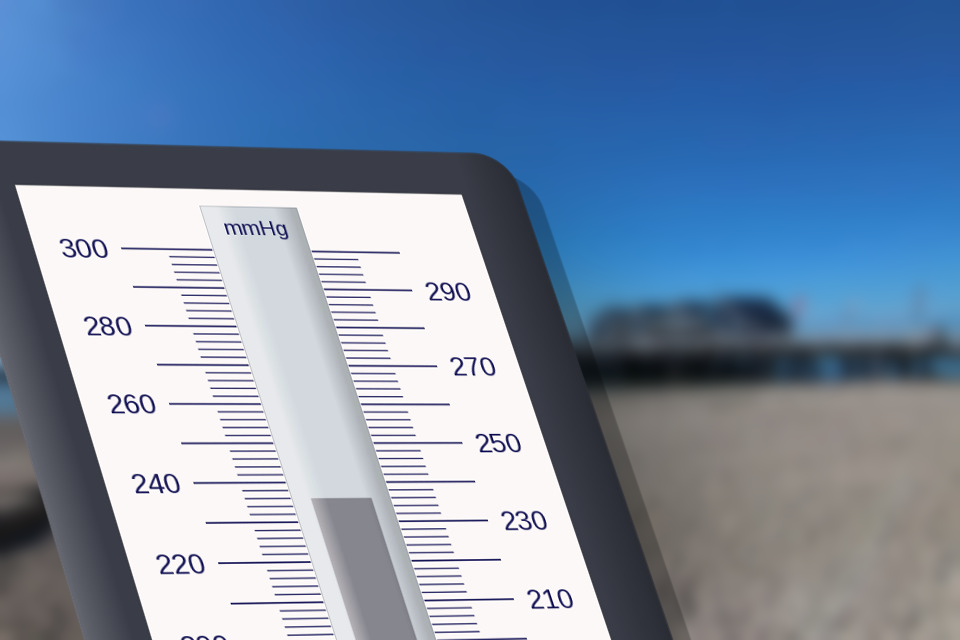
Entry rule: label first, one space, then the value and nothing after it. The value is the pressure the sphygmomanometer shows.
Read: 236 mmHg
